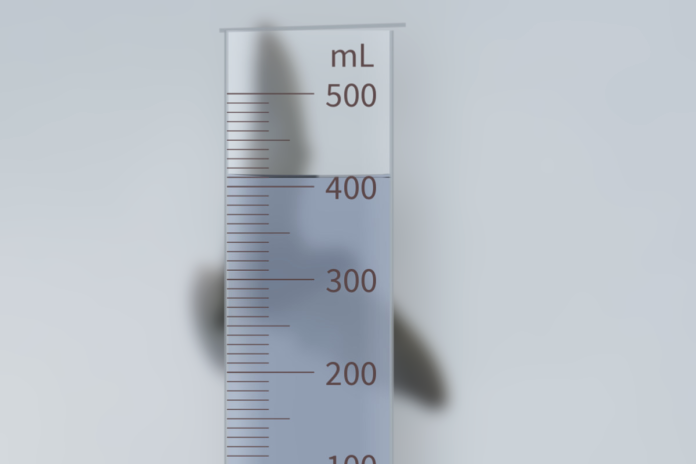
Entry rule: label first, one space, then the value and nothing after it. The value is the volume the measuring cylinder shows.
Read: 410 mL
